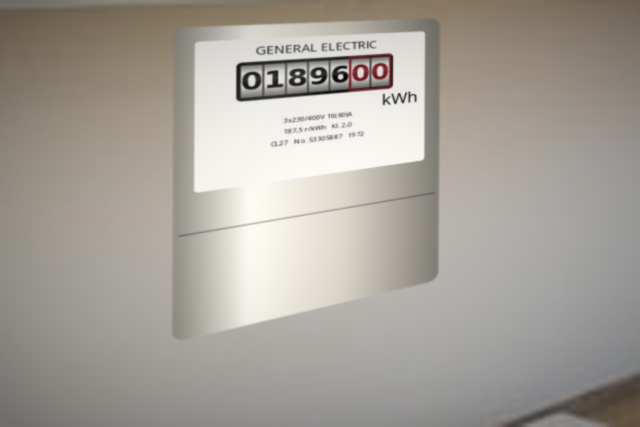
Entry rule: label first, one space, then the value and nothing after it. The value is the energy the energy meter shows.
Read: 1896.00 kWh
